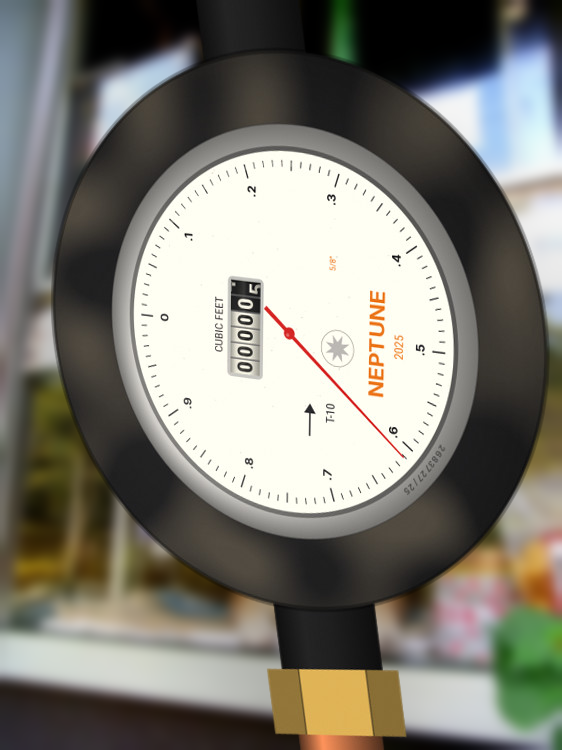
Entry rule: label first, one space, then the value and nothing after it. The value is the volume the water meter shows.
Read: 4.61 ft³
